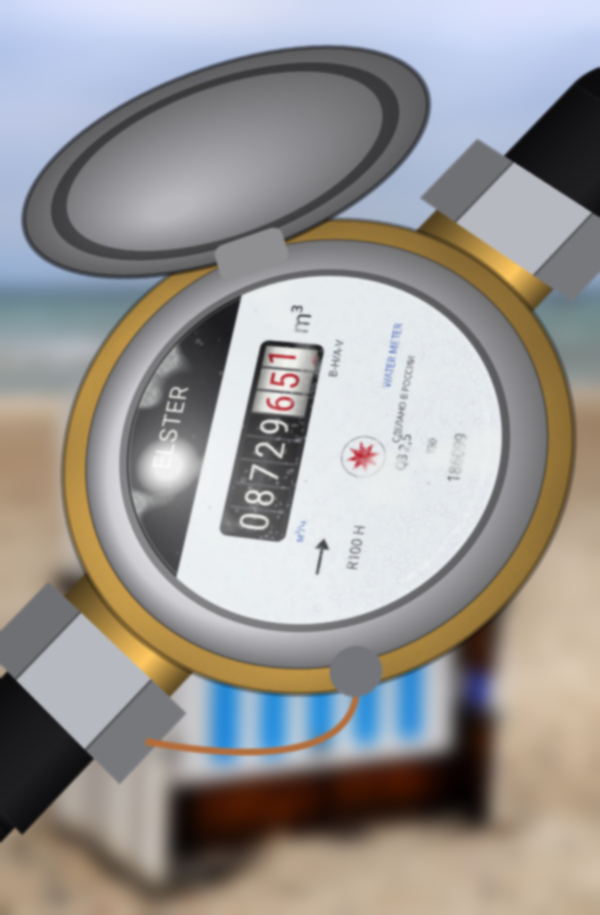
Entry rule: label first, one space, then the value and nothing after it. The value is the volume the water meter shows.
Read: 8729.651 m³
